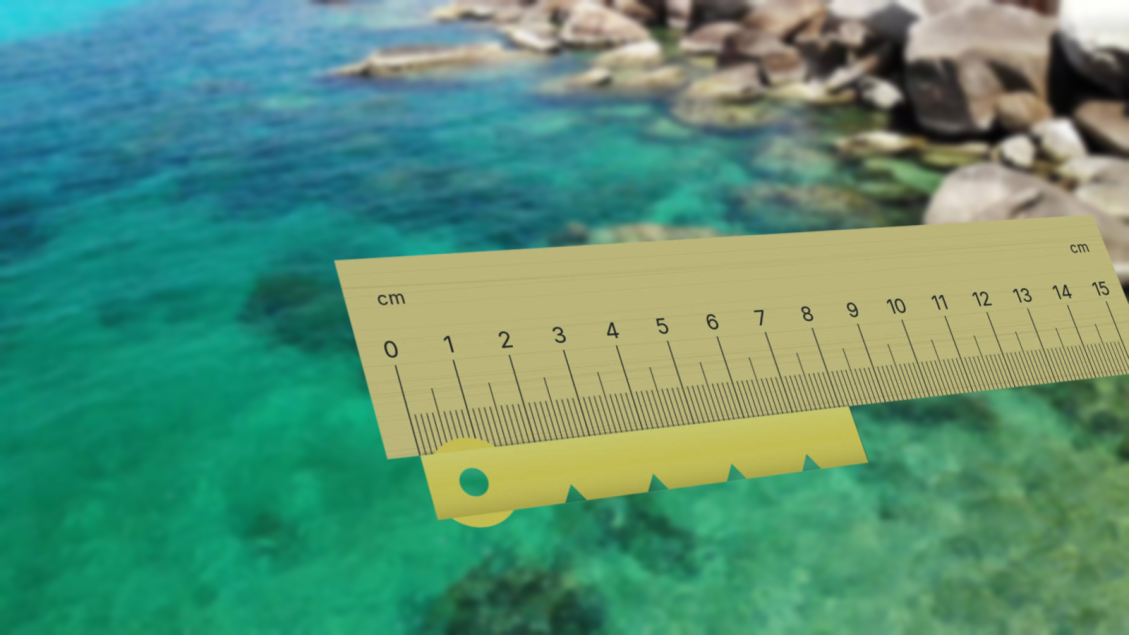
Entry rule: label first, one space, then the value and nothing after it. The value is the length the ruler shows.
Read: 8.2 cm
